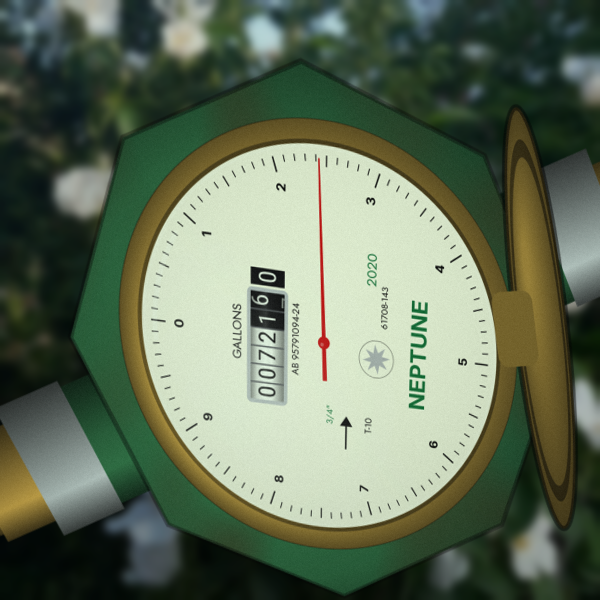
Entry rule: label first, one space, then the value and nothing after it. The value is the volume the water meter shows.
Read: 72162.4 gal
